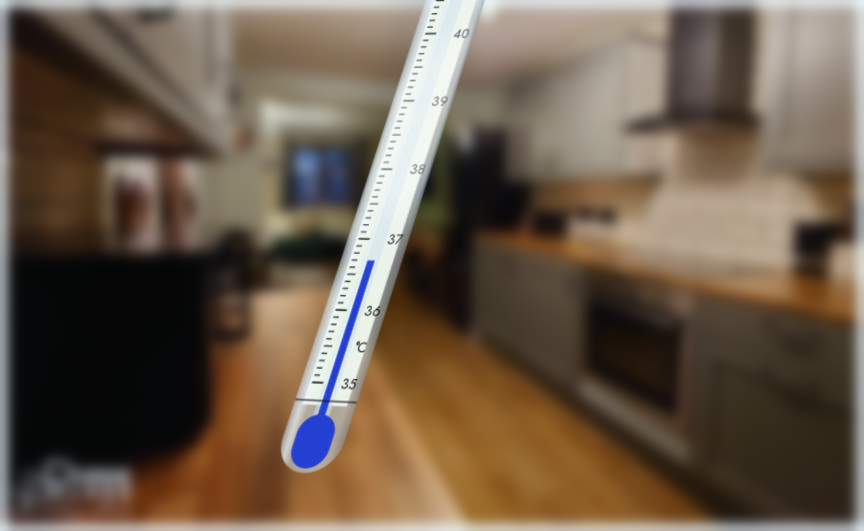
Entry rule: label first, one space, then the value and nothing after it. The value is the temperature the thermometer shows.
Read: 36.7 °C
